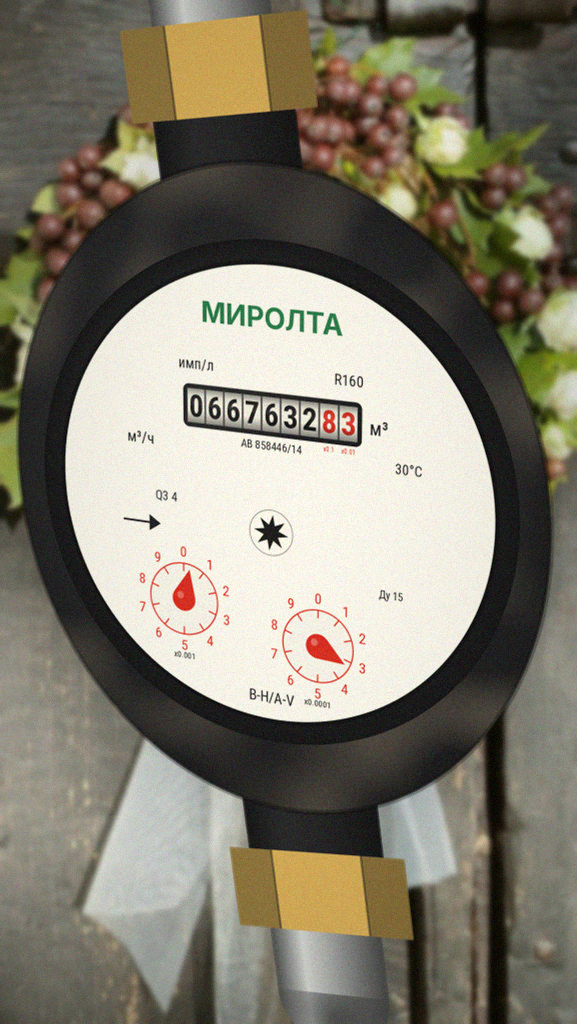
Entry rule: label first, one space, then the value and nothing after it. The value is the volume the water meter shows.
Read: 667632.8303 m³
